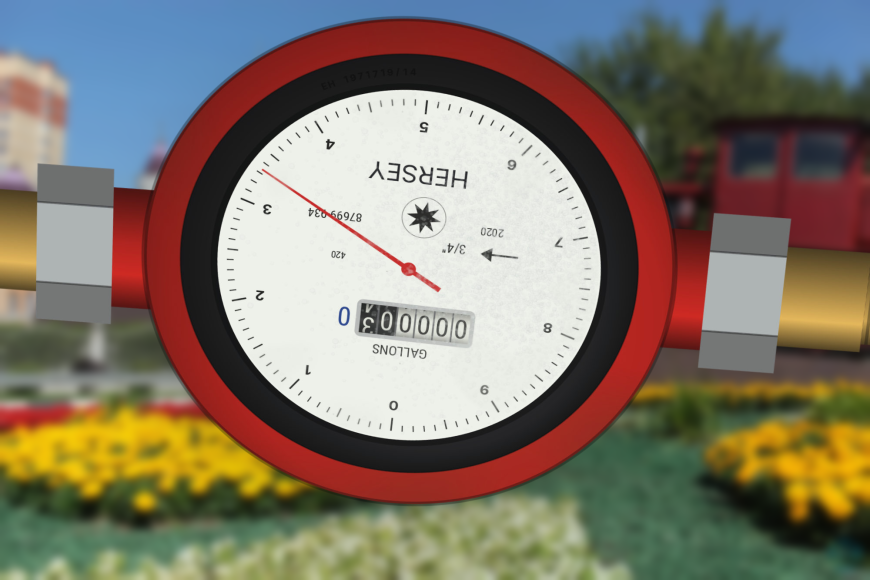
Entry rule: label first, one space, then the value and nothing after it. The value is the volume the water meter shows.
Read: 33.3 gal
